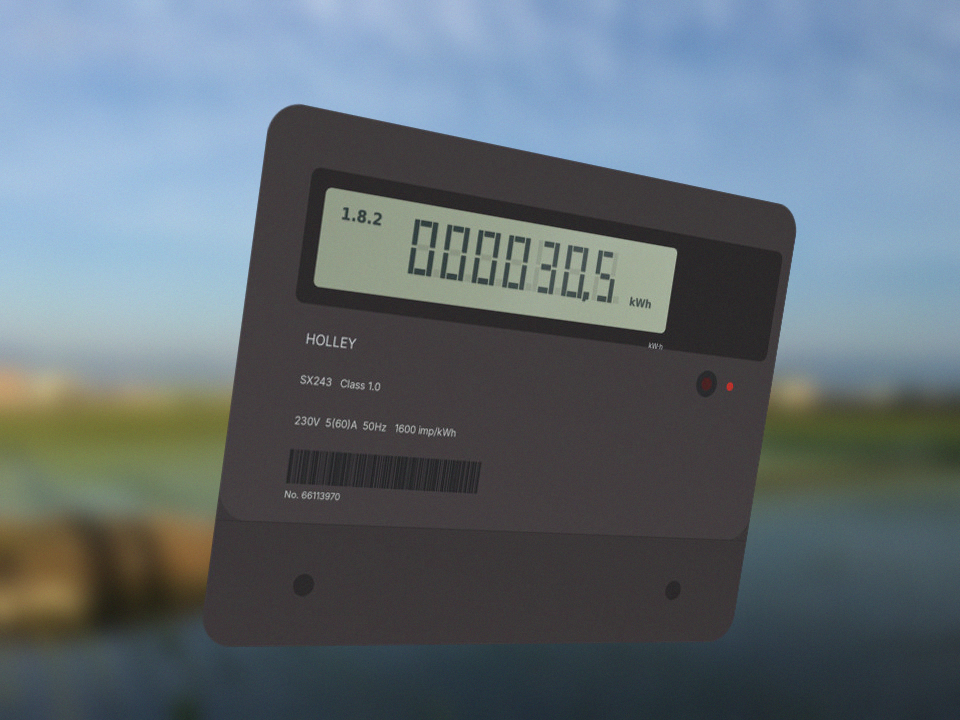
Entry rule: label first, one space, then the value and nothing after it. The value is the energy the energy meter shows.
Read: 30.5 kWh
